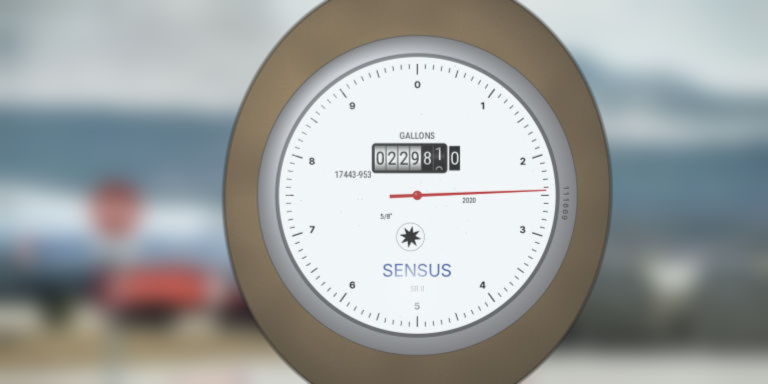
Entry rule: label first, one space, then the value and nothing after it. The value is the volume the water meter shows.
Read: 229812.4 gal
